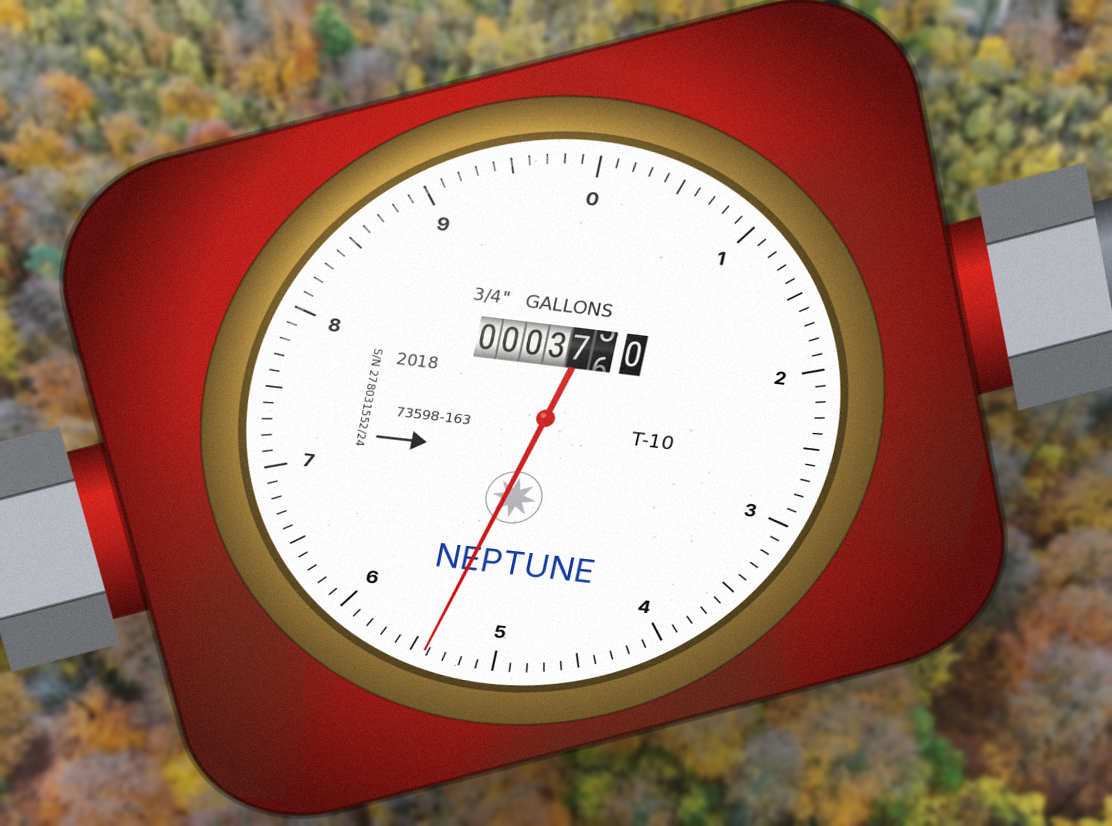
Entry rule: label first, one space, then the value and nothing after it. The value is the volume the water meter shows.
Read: 3755.4 gal
